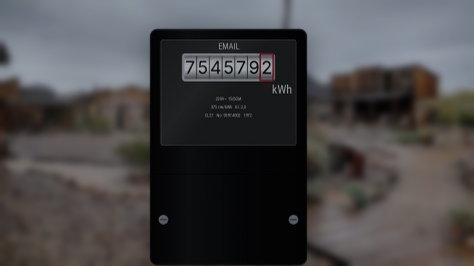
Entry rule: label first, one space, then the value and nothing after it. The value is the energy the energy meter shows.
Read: 754579.2 kWh
